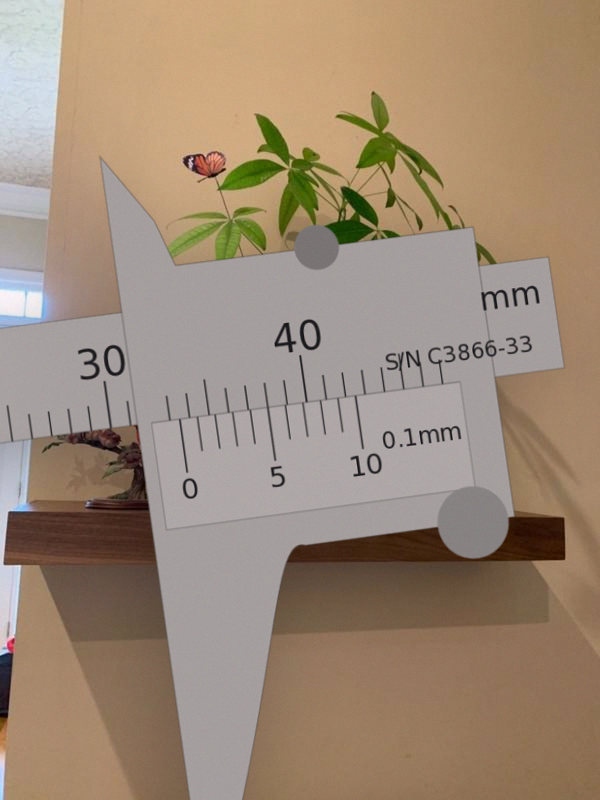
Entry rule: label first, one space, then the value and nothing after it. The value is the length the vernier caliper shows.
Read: 33.5 mm
